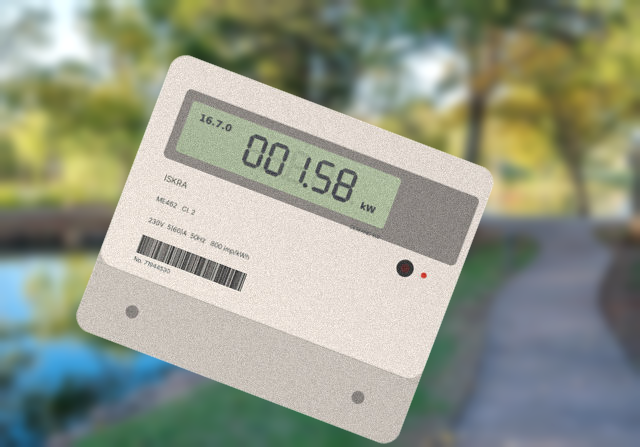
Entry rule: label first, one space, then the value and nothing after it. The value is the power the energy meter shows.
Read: 1.58 kW
